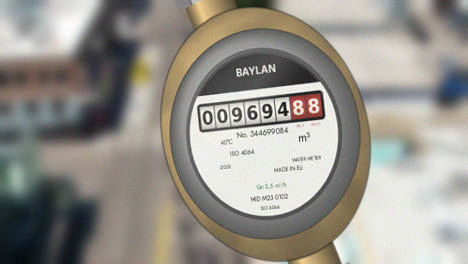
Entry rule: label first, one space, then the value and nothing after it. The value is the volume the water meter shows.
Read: 9694.88 m³
